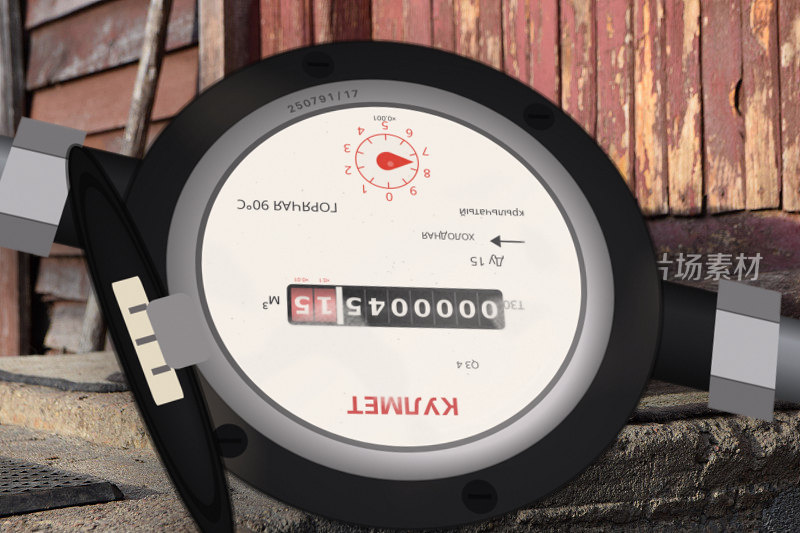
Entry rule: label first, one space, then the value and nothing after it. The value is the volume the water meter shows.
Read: 45.157 m³
